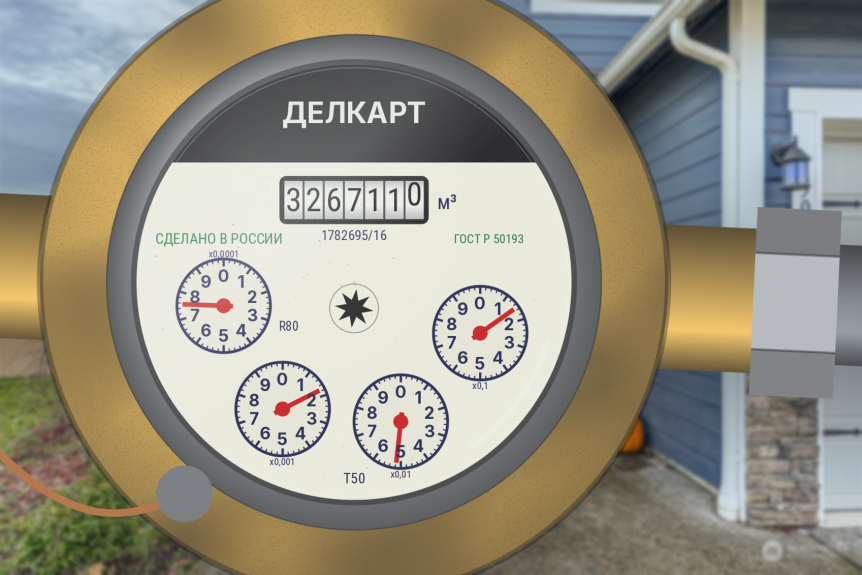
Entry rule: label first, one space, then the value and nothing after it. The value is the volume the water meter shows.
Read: 3267110.1517 m³
